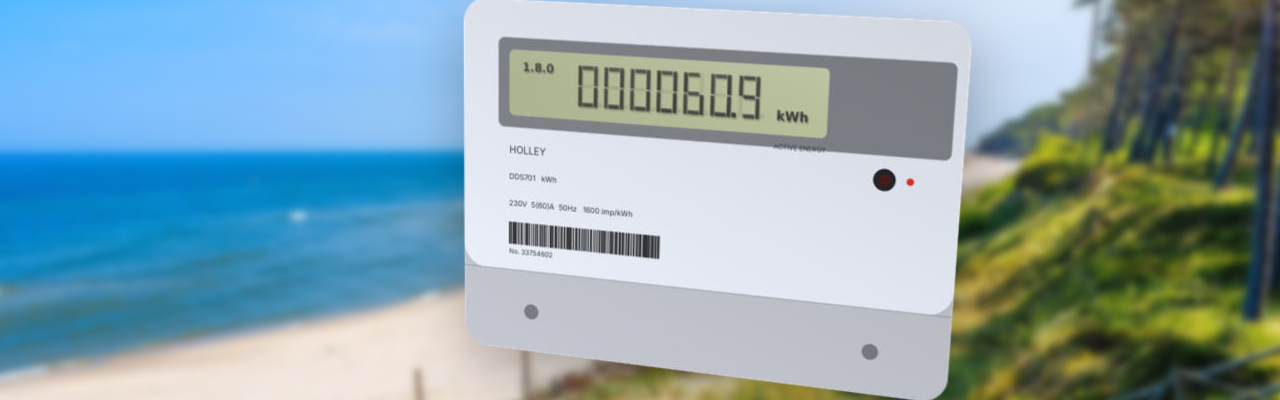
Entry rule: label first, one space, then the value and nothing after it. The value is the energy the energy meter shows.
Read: 60.9 kWh
